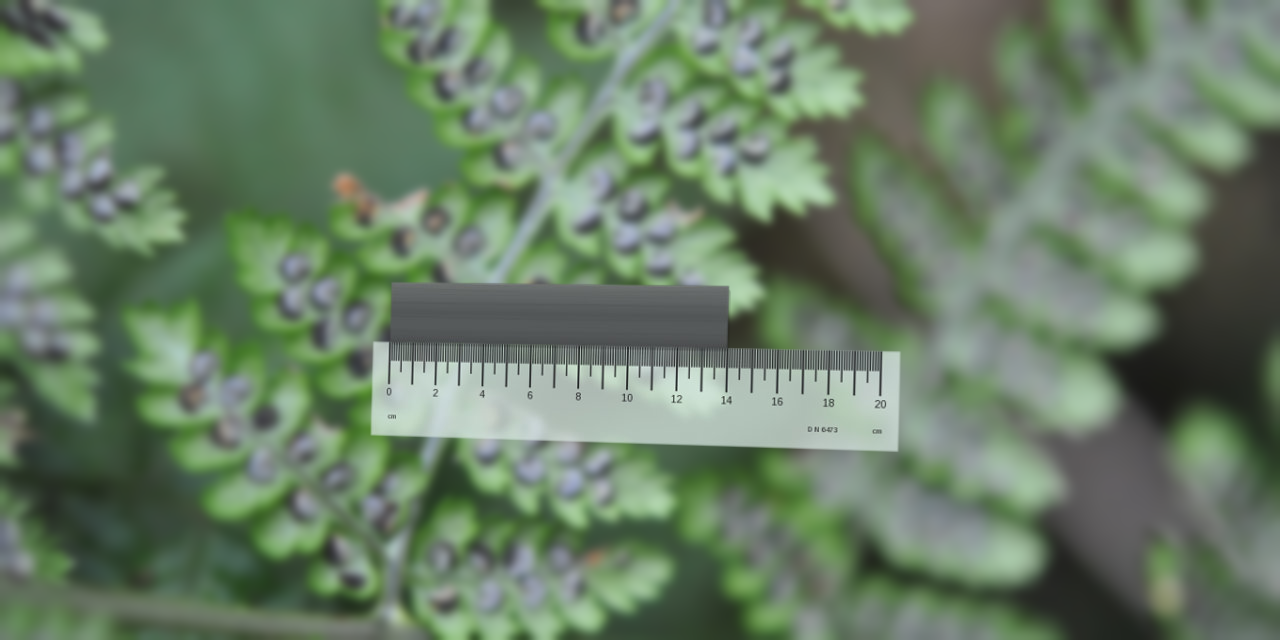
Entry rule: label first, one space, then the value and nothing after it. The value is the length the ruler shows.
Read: 14 cm
